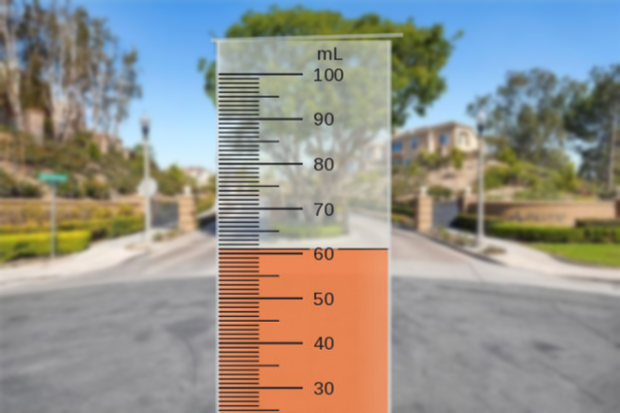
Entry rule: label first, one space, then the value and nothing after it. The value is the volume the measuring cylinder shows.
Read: 61 mL
